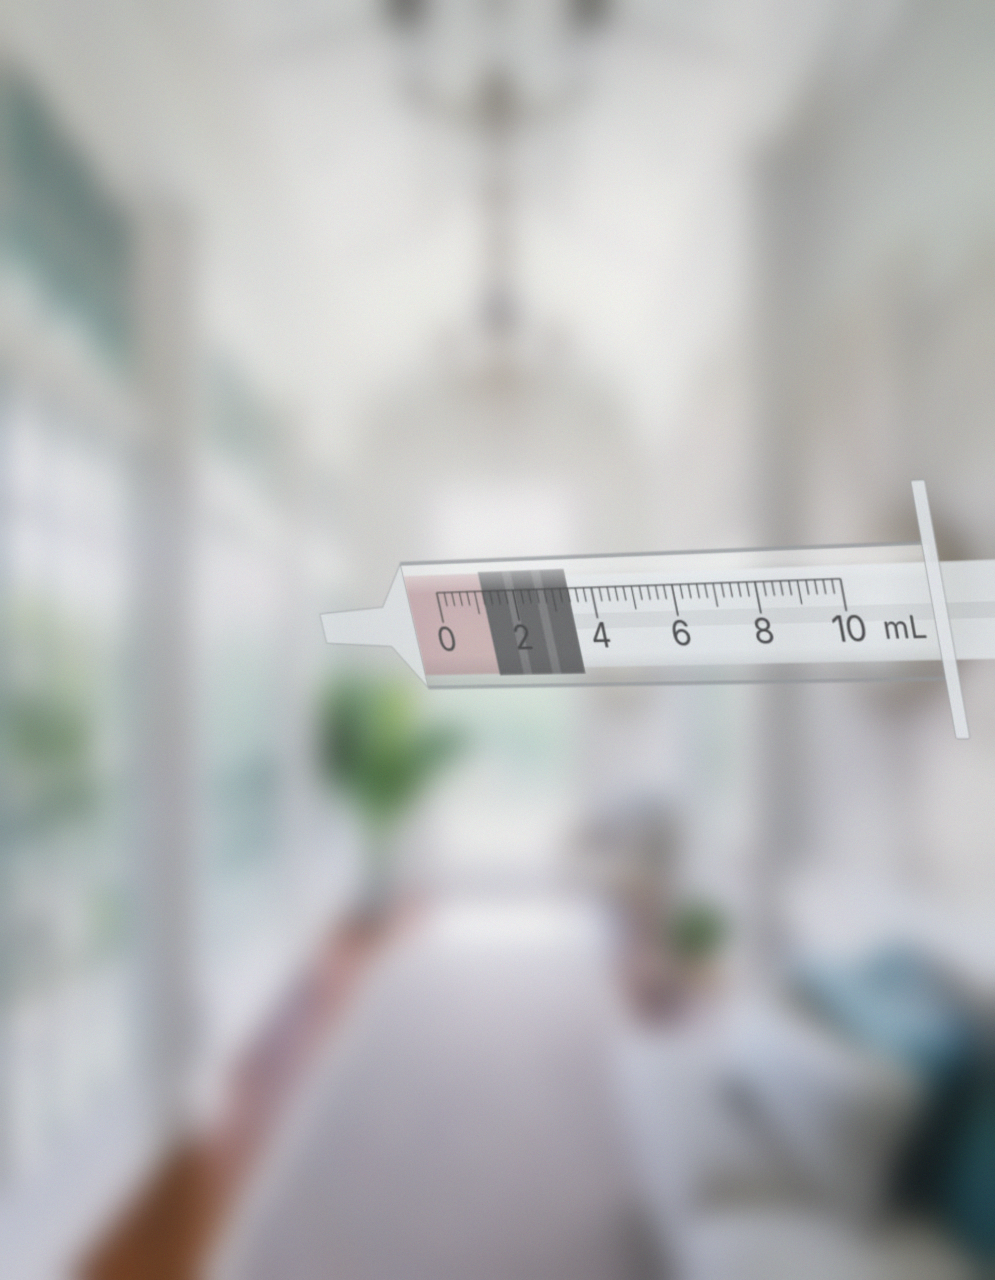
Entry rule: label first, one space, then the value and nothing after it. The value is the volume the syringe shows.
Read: 1.2 mL
